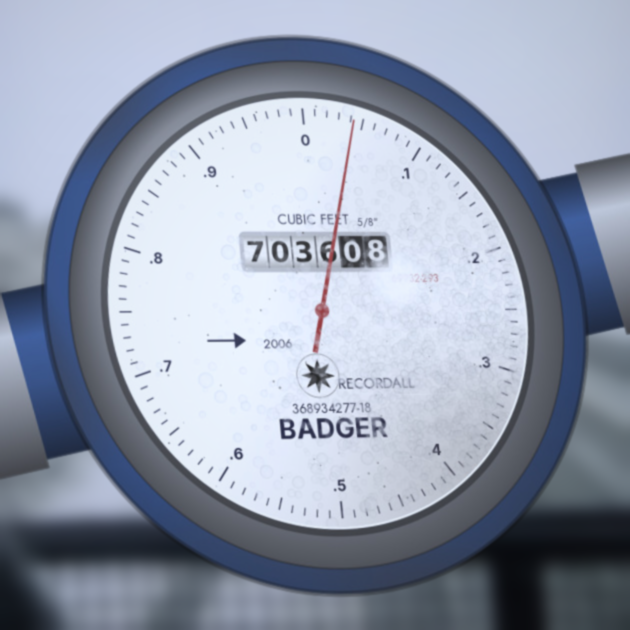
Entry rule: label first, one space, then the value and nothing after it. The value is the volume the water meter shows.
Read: 703608.04 ft³
